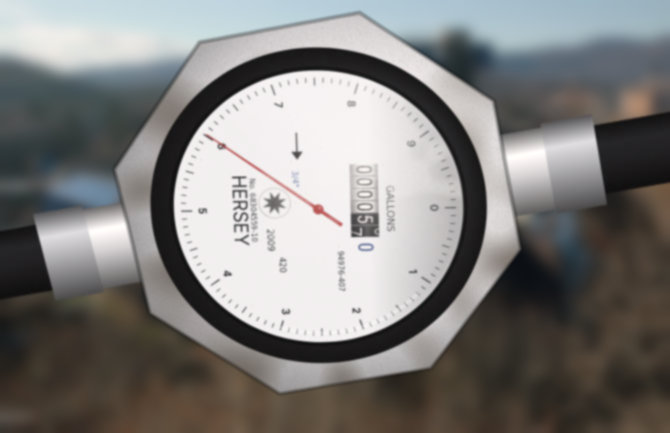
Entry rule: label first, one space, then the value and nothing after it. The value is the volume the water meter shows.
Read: 566.0 gal
